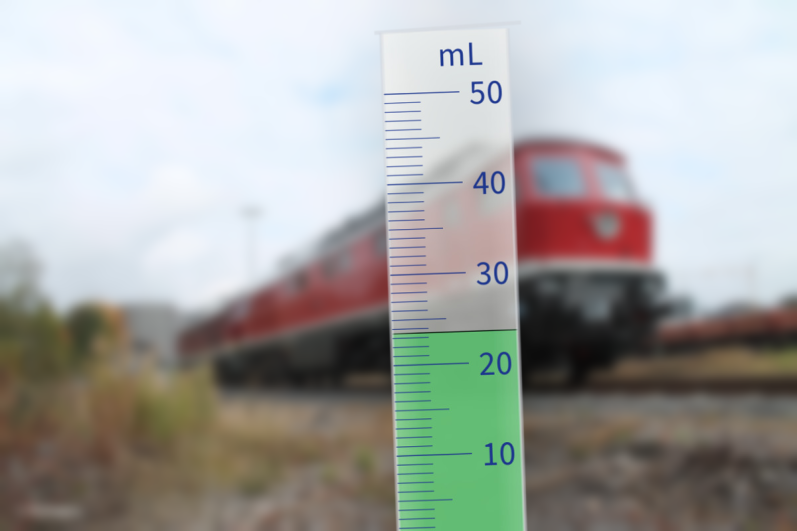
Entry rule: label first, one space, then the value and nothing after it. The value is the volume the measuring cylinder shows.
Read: 23.5 mL
